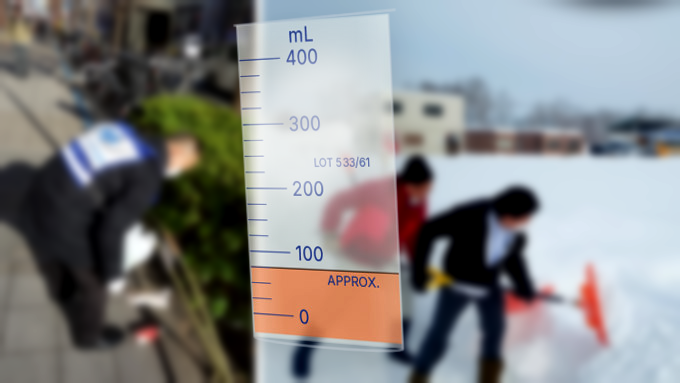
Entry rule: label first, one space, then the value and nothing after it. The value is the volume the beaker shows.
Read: 75 mL
